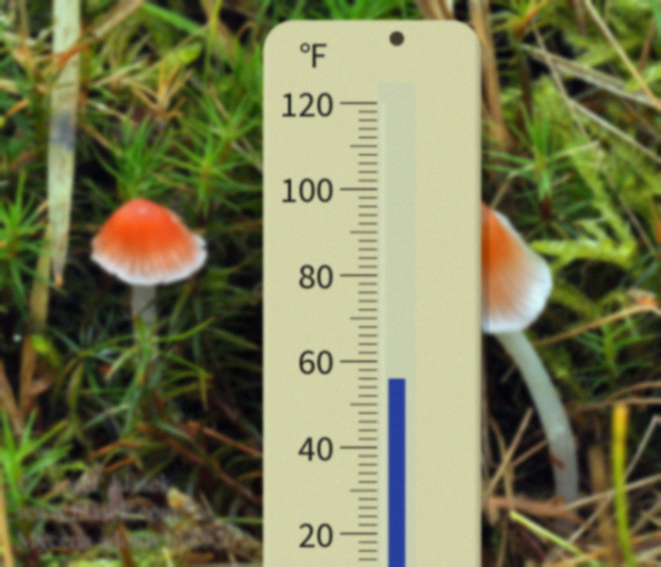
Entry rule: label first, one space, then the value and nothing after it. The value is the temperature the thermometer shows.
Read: 56 °F
